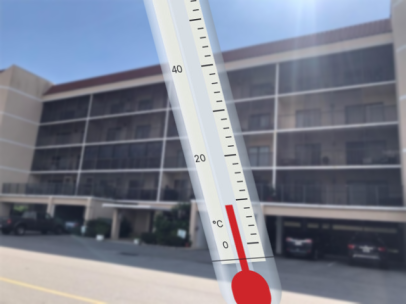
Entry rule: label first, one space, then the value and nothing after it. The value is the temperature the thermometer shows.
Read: 9 °C
